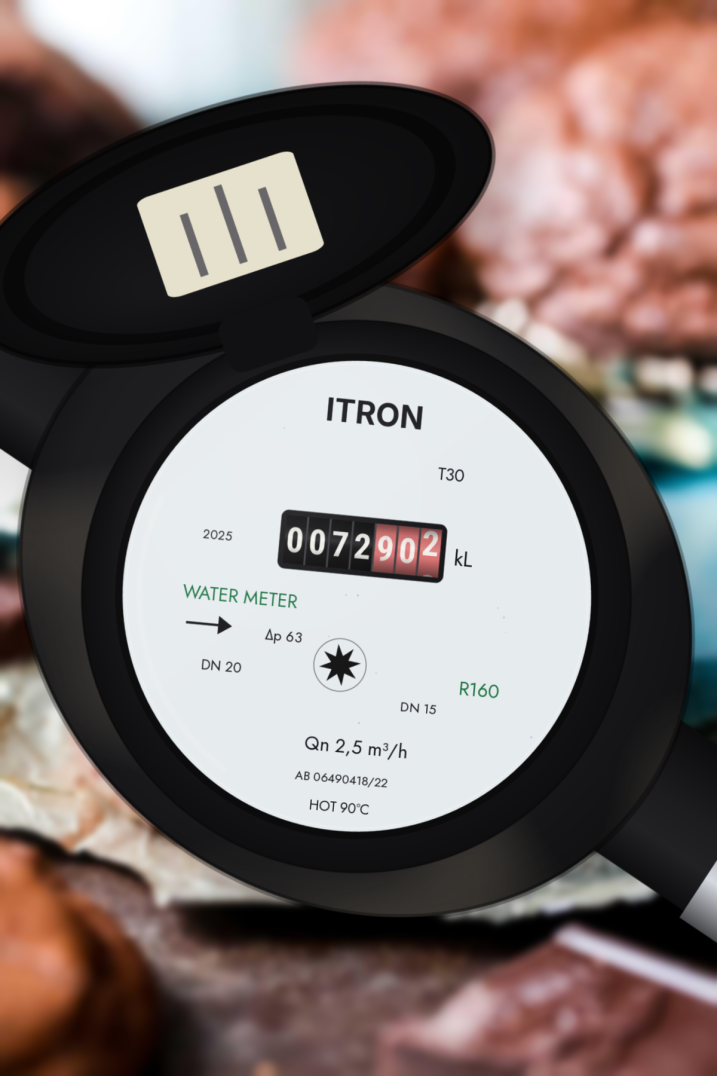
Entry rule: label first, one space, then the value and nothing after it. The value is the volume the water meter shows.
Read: 72.902 kL
